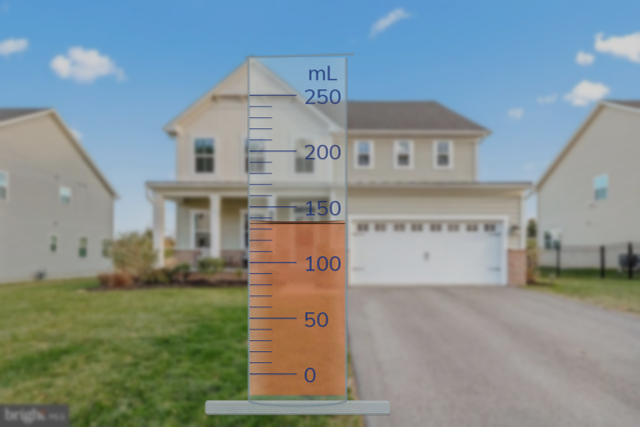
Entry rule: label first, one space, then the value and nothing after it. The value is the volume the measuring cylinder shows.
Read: 135 mL
